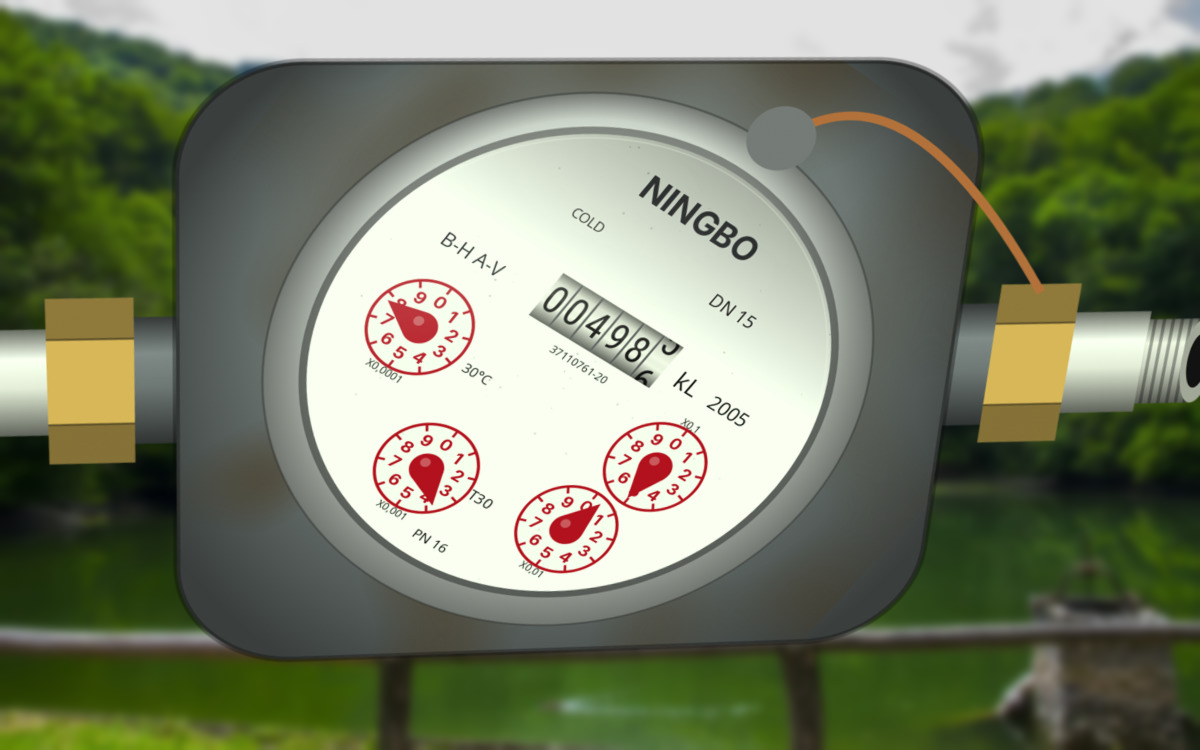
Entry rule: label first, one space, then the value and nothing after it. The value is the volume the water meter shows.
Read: 4985.5037 kL
